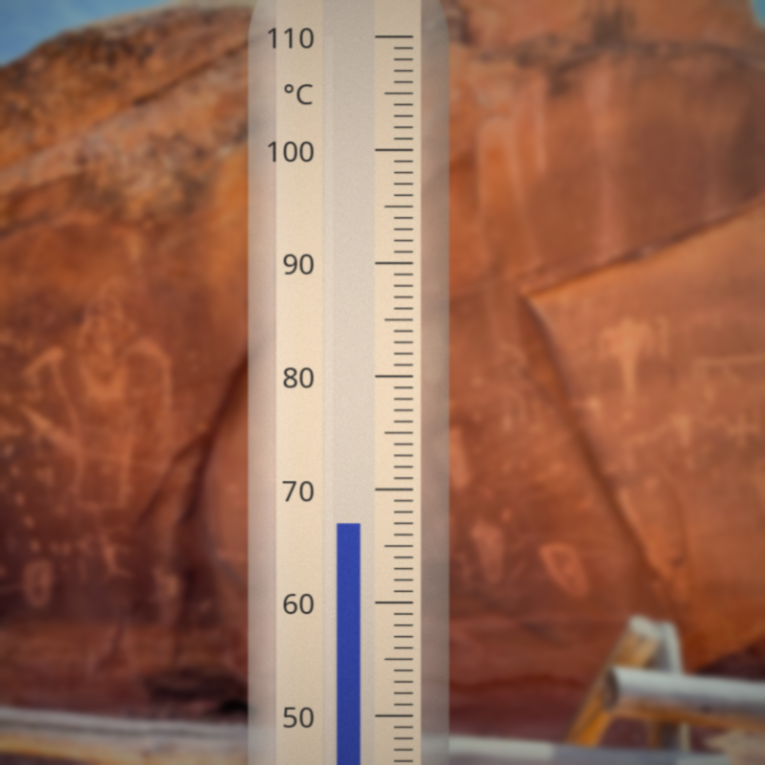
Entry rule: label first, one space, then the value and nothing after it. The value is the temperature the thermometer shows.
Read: 67 °C
